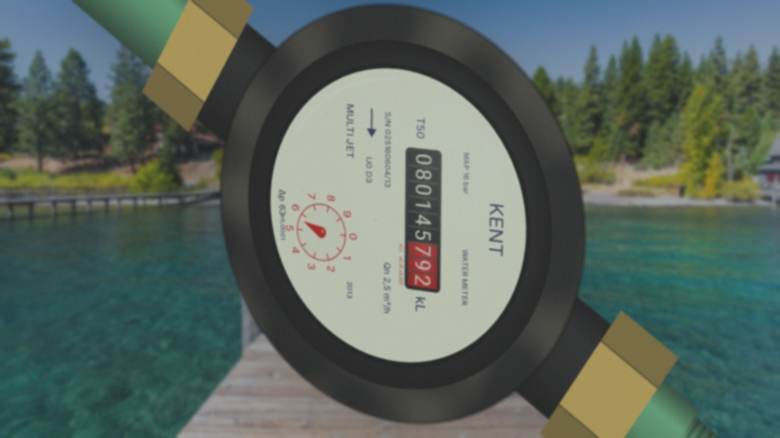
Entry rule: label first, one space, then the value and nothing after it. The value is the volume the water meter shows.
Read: 80145.7925 kL
